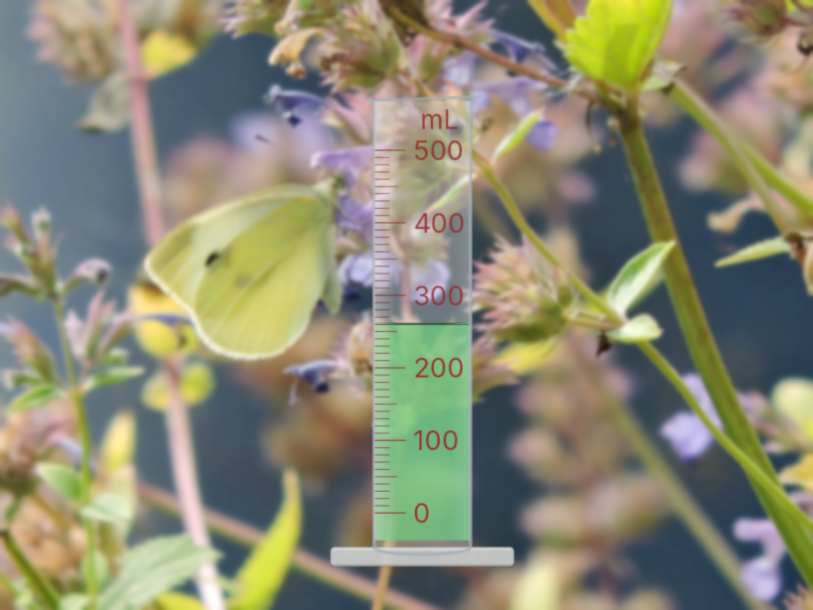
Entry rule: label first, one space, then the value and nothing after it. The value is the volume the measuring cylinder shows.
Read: 260 mL
